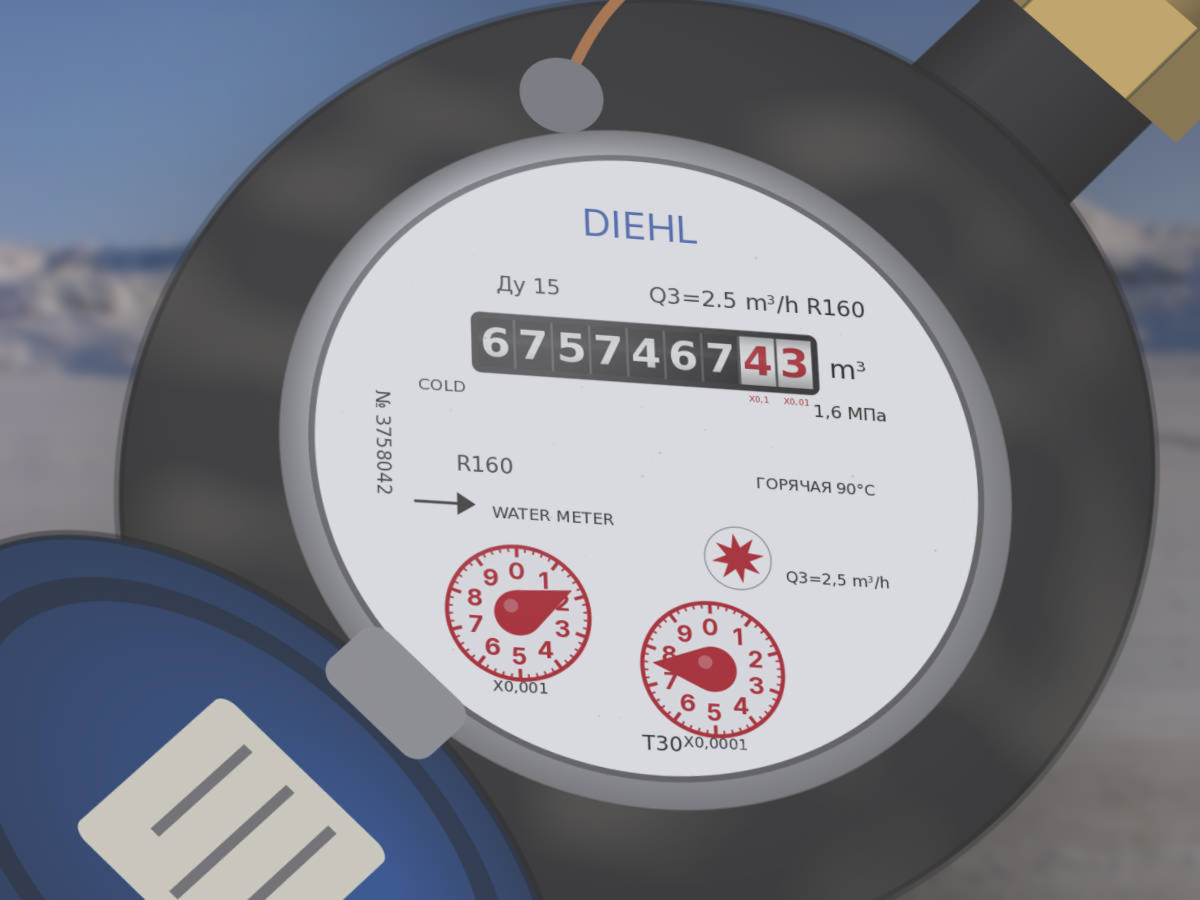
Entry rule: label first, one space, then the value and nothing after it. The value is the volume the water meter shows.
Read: 6757467.4317 m³
